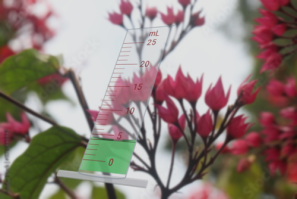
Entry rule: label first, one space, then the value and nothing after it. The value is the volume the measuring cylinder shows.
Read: 4 mL
